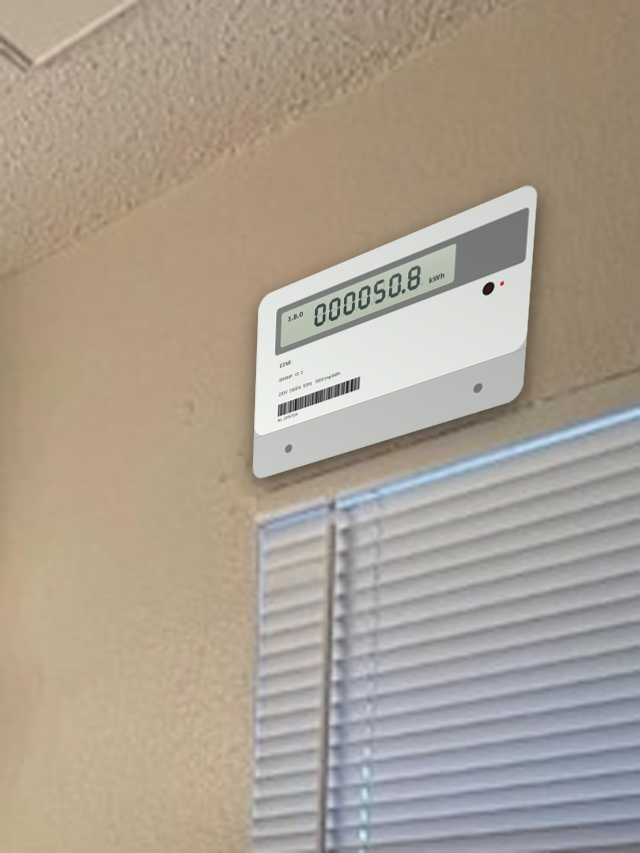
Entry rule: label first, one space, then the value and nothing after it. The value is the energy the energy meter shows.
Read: 50.8 kWh
